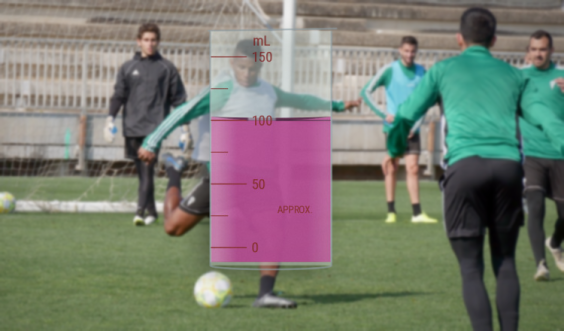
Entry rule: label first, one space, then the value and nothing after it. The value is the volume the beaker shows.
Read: 100 mL
